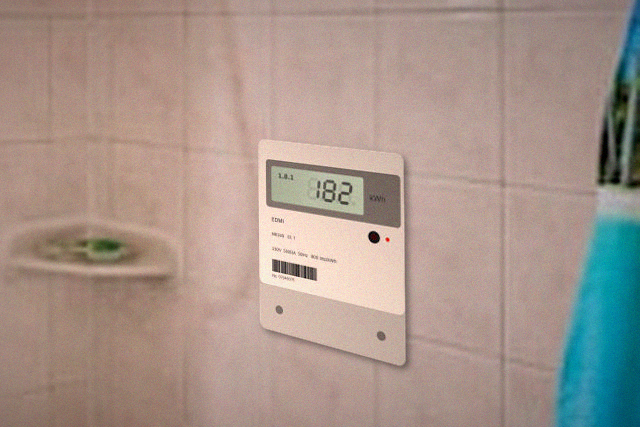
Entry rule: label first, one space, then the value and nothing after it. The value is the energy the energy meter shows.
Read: 182 kWh
